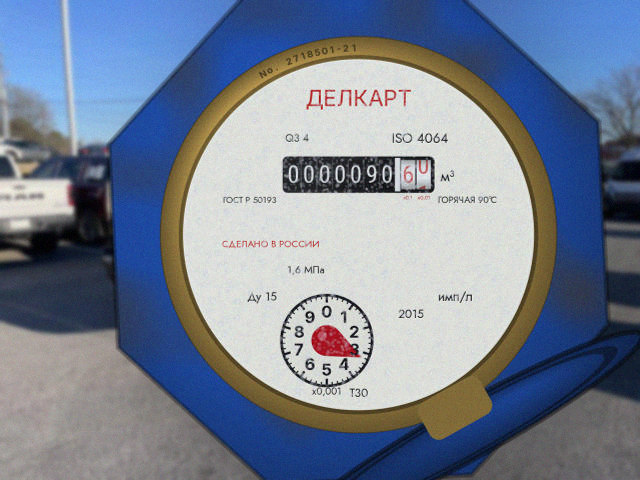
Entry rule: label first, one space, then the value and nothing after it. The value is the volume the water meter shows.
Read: 90.603 m³
